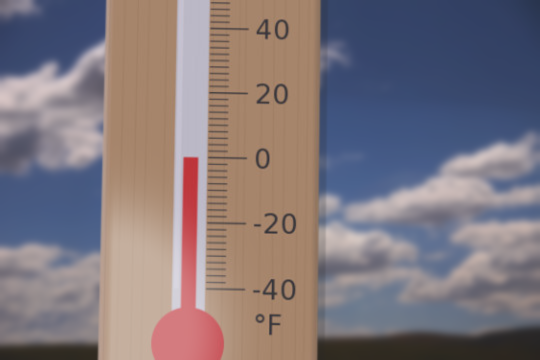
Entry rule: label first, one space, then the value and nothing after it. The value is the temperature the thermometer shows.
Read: 0 °F
